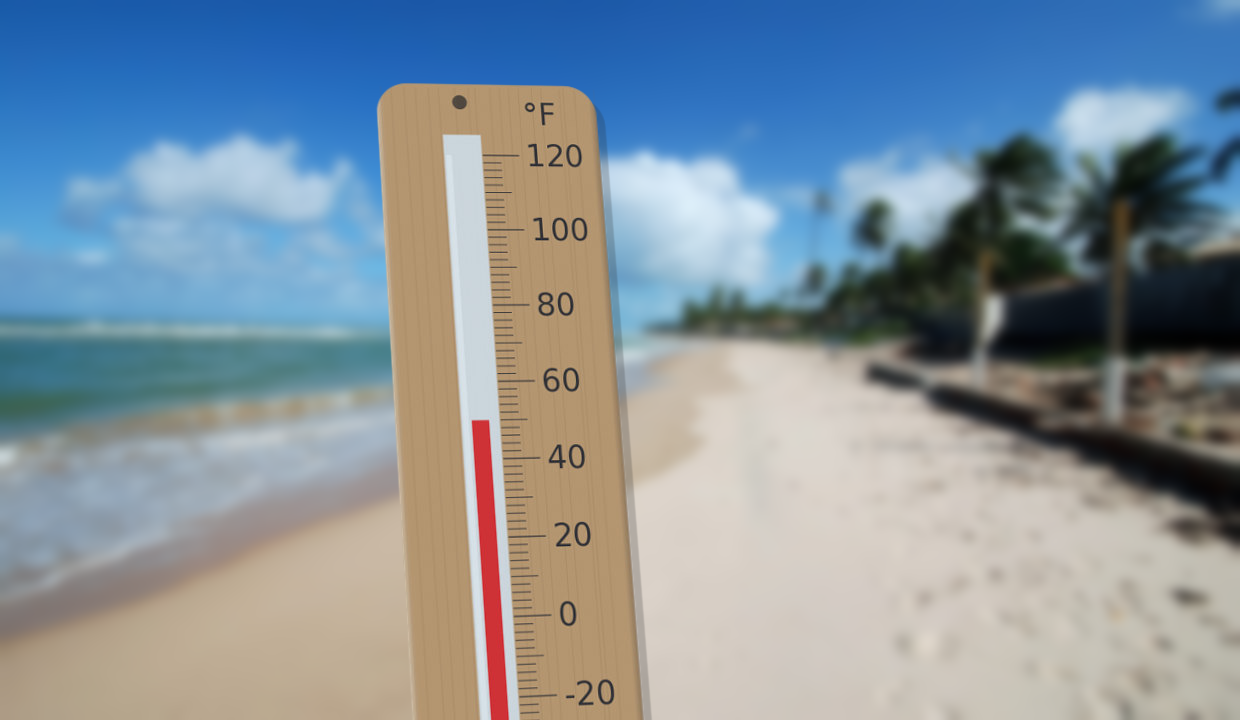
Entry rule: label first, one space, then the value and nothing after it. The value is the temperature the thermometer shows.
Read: 50 °F
